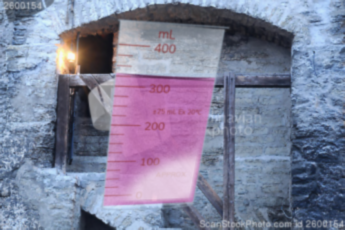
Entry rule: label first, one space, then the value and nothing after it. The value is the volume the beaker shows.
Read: 325 mL
